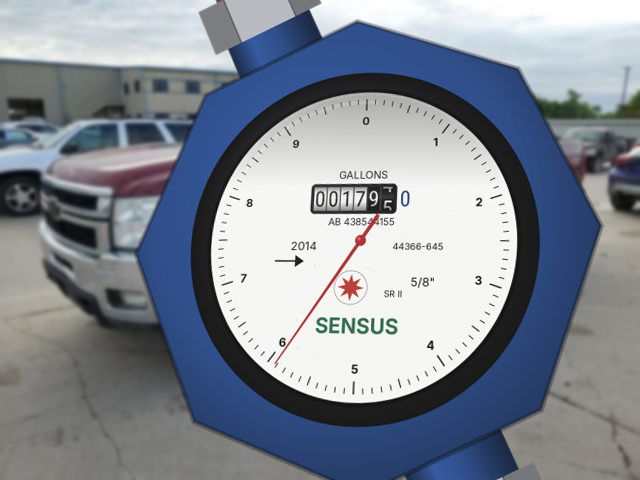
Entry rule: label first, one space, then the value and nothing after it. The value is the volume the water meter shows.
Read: 17945.9 gal
